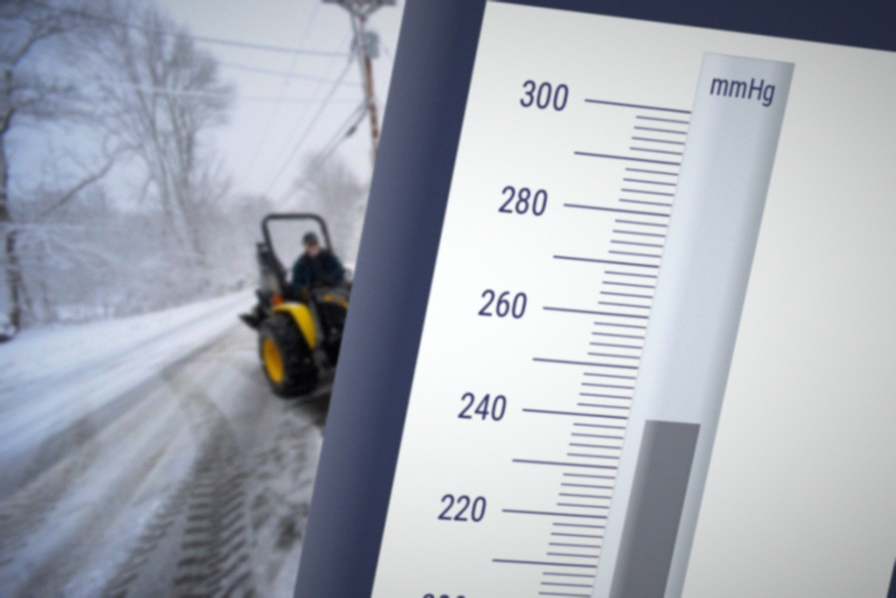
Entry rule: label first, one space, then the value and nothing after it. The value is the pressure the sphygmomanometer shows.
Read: 240 mmHg
